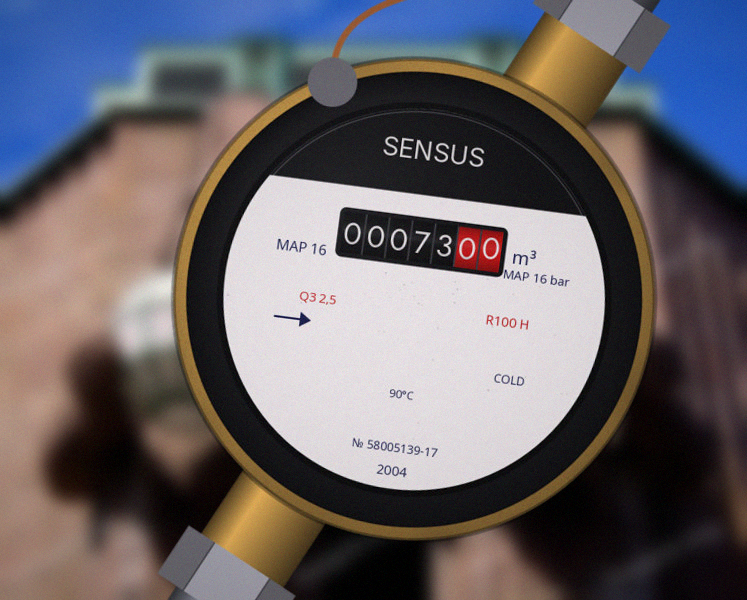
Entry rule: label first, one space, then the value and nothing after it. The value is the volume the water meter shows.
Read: 73.00 m³
